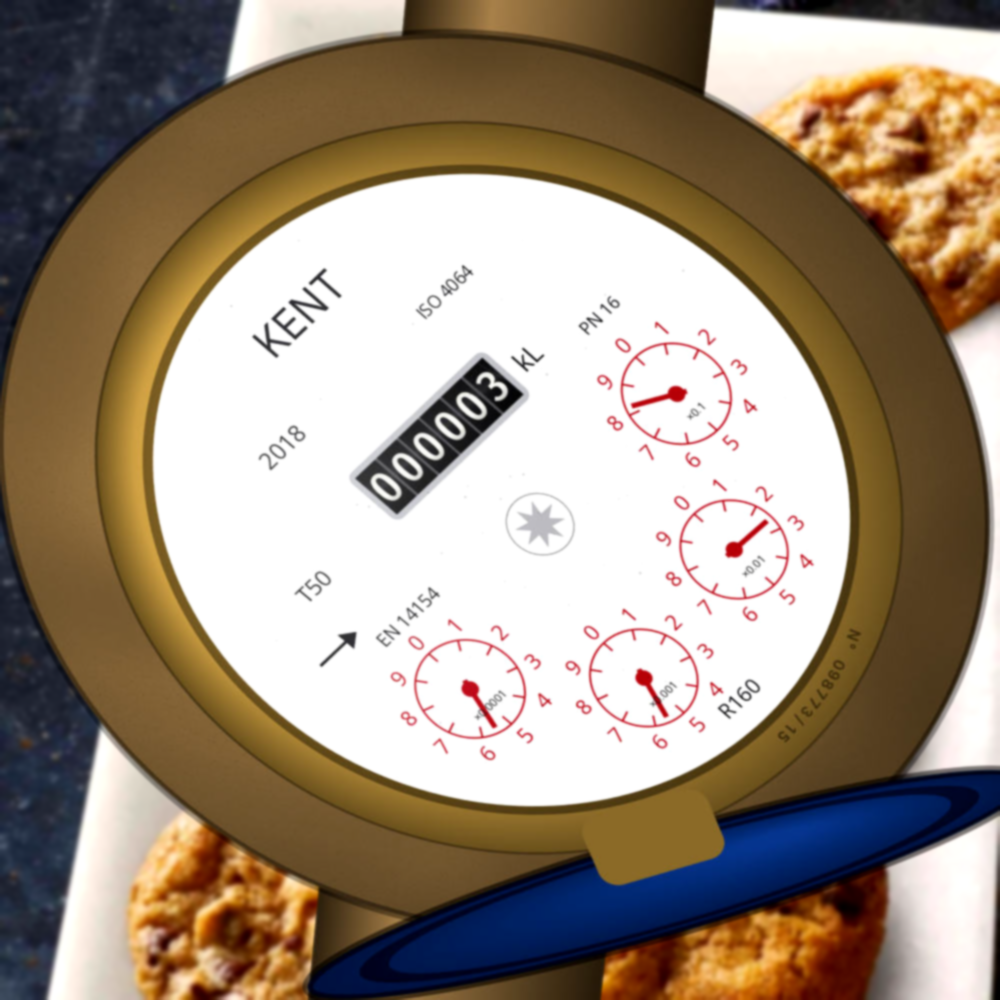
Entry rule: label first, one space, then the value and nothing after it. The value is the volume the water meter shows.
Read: 3.8255 kL
